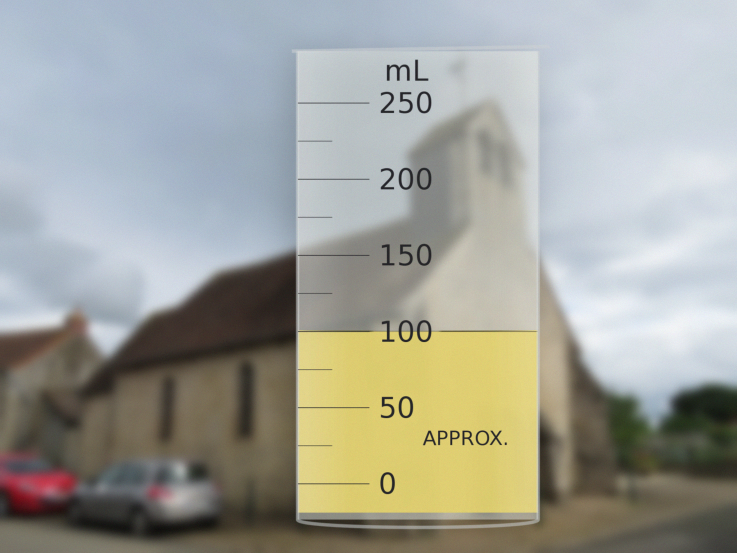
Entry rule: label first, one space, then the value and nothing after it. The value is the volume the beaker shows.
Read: 100 mL
